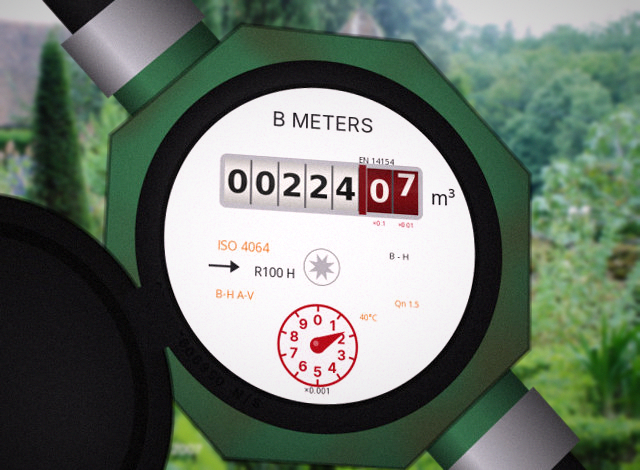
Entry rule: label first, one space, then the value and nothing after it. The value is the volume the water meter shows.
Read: 224.071 m³
